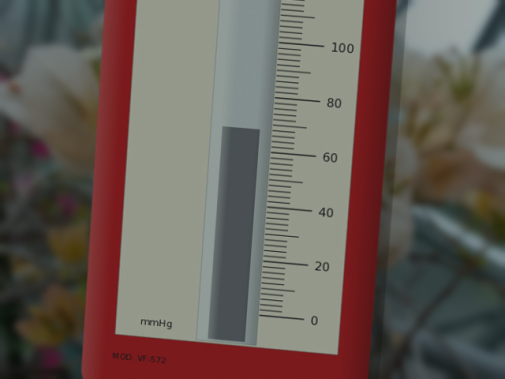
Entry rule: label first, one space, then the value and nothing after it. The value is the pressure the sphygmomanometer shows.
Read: 68 mmHg
